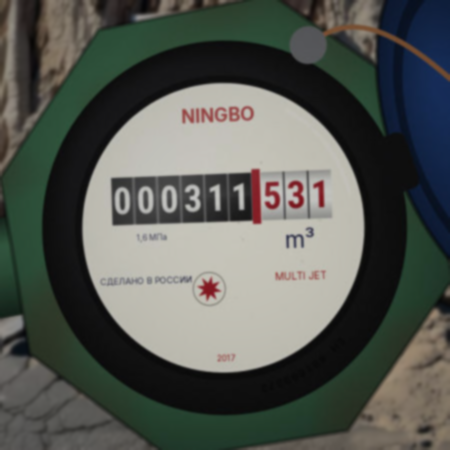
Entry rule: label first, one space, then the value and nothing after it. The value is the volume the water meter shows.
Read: 311.531 m³
